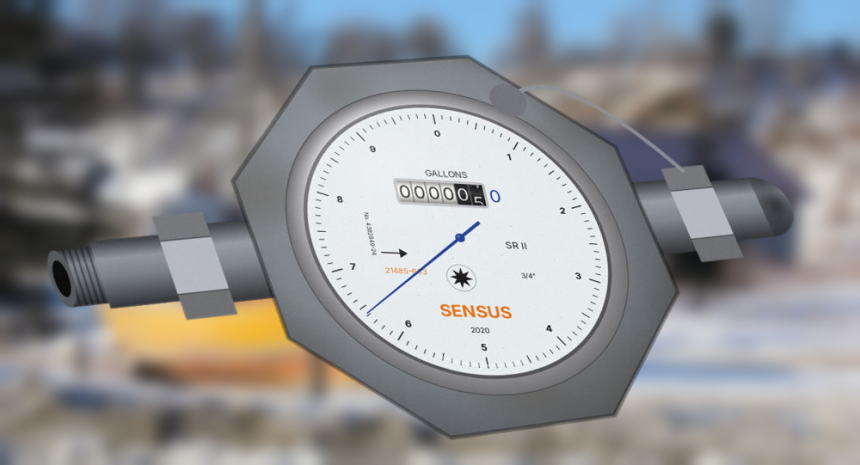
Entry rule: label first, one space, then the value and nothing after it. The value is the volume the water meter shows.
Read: 46.4 gal
